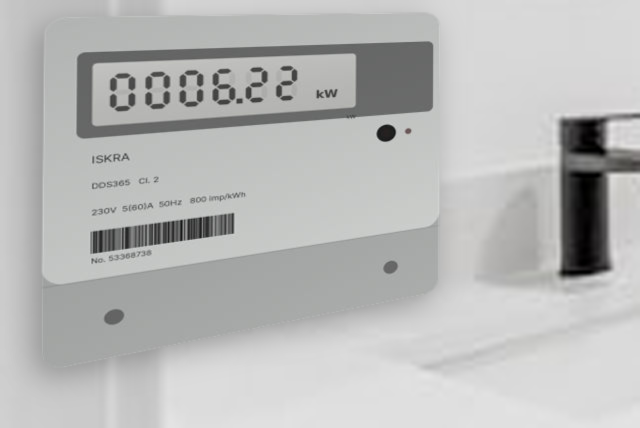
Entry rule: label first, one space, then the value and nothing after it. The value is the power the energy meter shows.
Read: 6.22 kW
